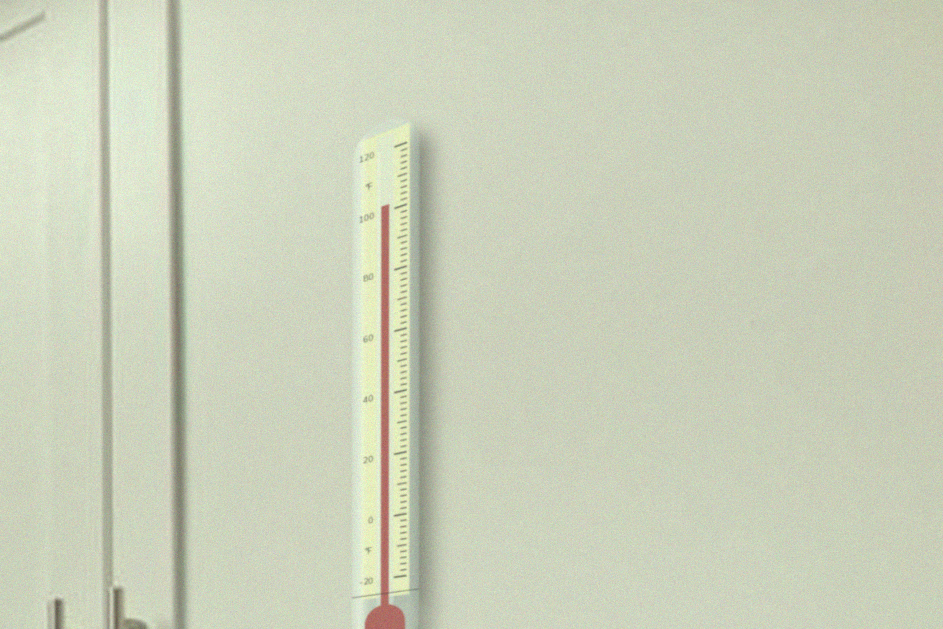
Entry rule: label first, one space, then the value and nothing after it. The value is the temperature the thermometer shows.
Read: 102 °F
